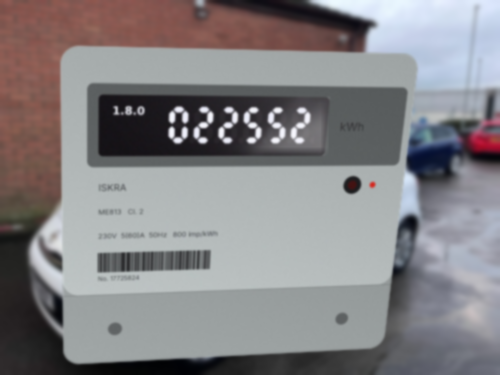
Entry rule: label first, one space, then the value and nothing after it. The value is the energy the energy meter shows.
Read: 22552 kWh
